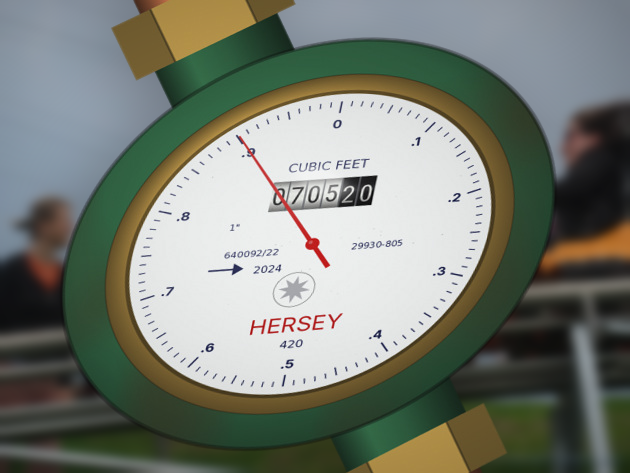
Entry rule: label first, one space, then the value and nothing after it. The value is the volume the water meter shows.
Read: 70519.90 ft³
